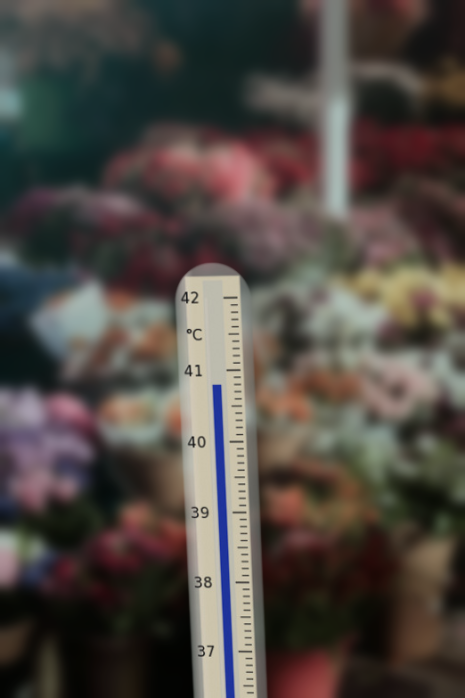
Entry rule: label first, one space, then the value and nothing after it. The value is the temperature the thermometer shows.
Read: 40.8 °C
